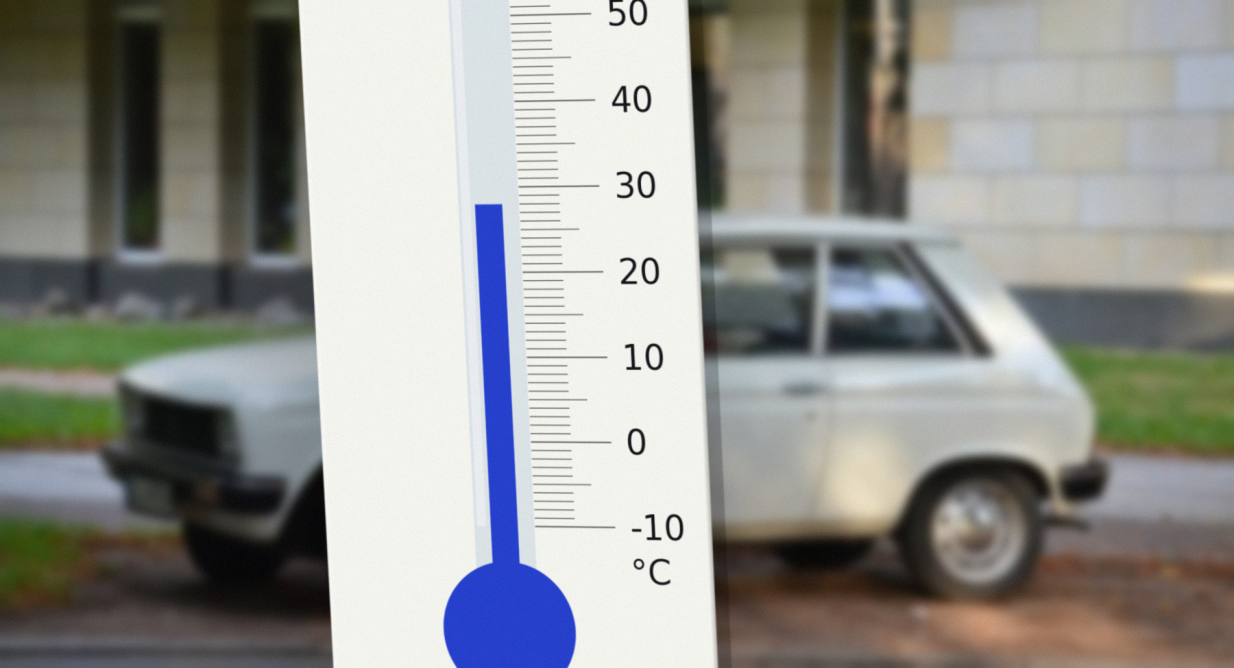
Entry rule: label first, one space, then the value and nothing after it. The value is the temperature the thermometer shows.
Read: 28 °C
